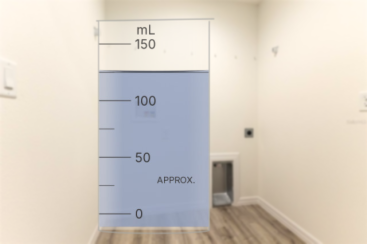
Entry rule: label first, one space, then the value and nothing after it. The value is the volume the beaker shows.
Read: 125 mL
